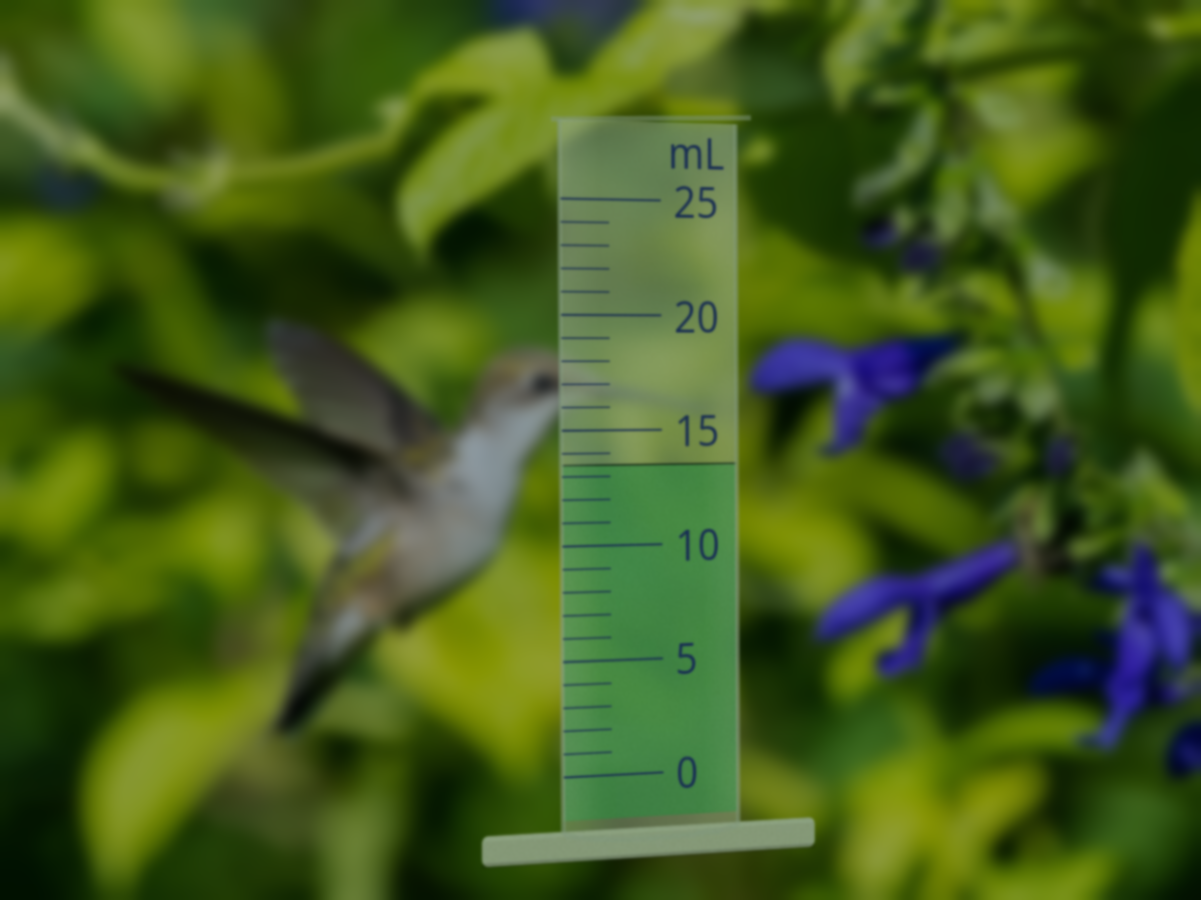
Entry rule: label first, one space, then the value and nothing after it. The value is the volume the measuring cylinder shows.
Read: 13.5 mL
